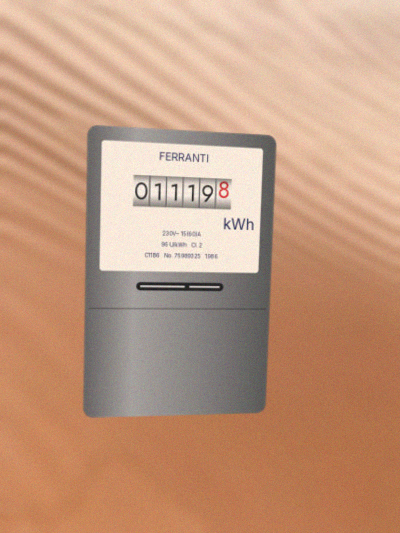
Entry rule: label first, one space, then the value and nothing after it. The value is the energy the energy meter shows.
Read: 1119.8 kWh
